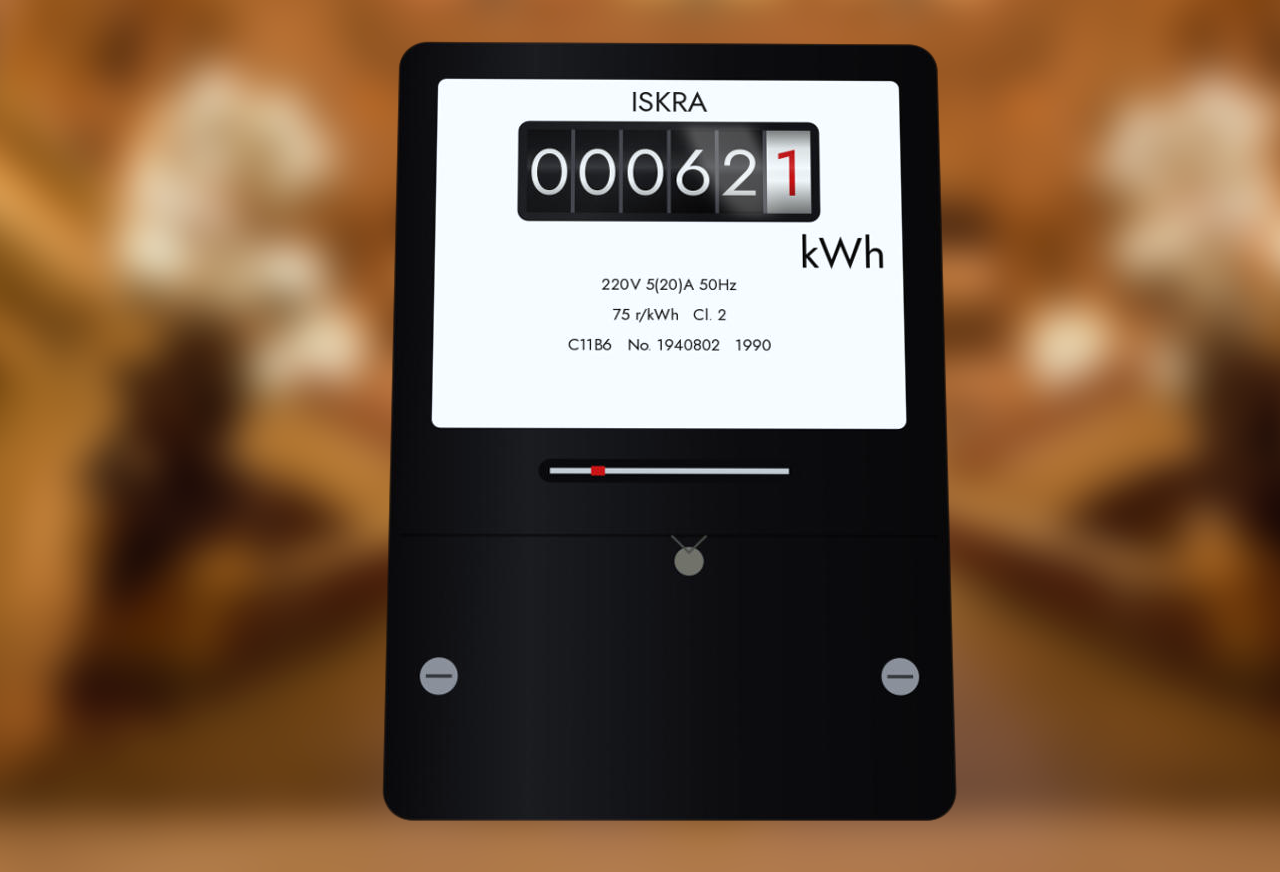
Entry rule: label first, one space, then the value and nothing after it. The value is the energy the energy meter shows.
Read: 62.1 kWh
